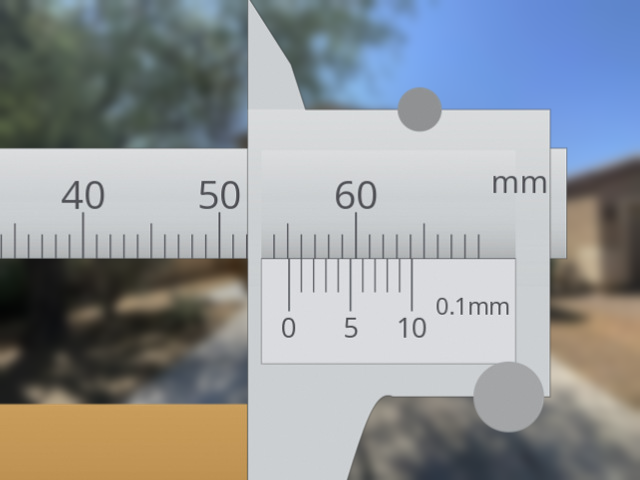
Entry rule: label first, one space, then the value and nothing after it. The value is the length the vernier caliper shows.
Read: 55.1 mm
